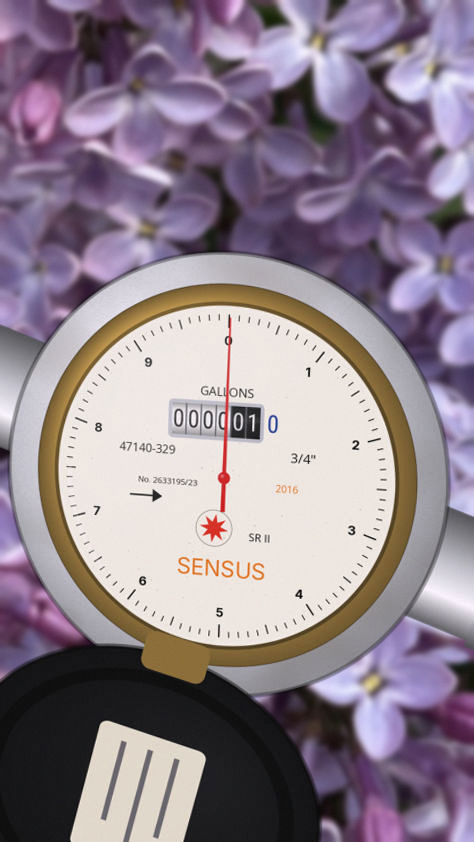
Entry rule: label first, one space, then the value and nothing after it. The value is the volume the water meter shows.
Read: 10.0 gal
